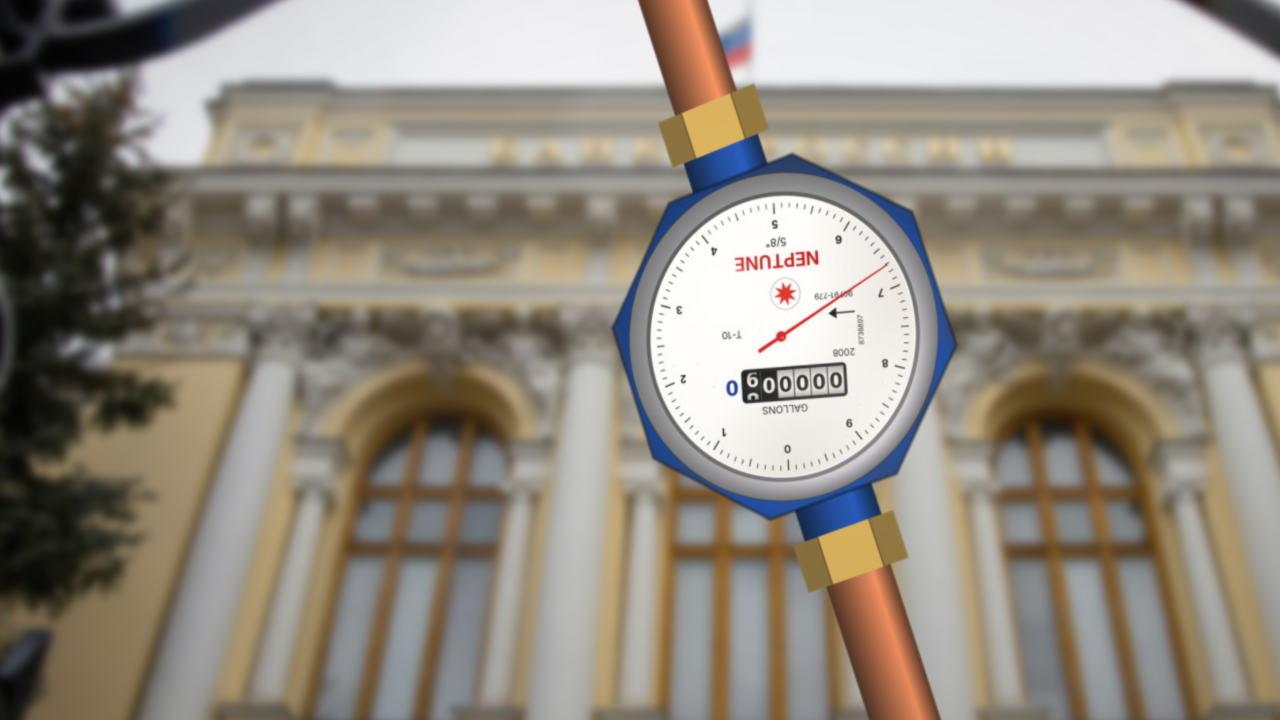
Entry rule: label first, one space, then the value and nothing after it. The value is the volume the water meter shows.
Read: 86.7 gal
